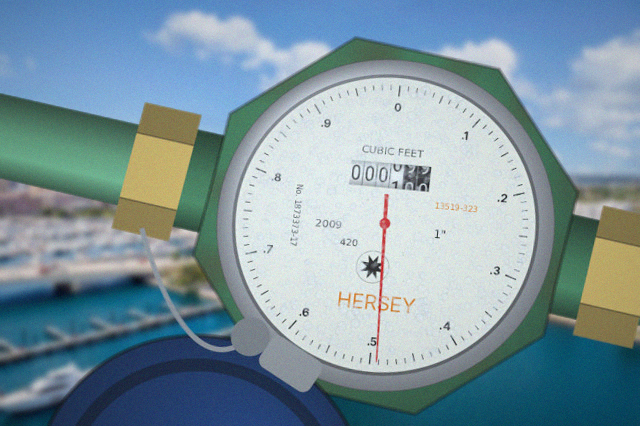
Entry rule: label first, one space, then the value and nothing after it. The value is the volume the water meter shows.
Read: 99.49 ft³
